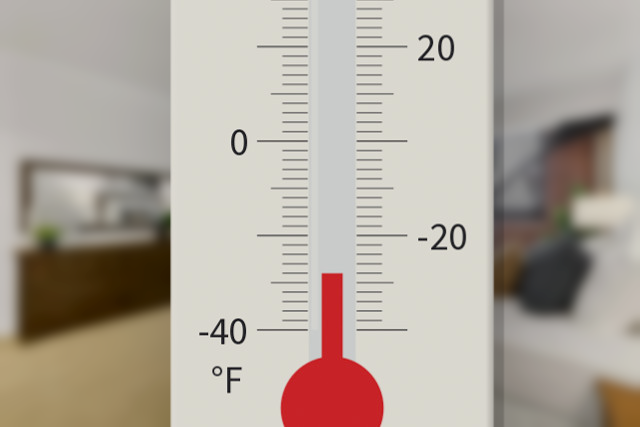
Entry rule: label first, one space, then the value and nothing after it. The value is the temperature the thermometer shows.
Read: -28 °F
